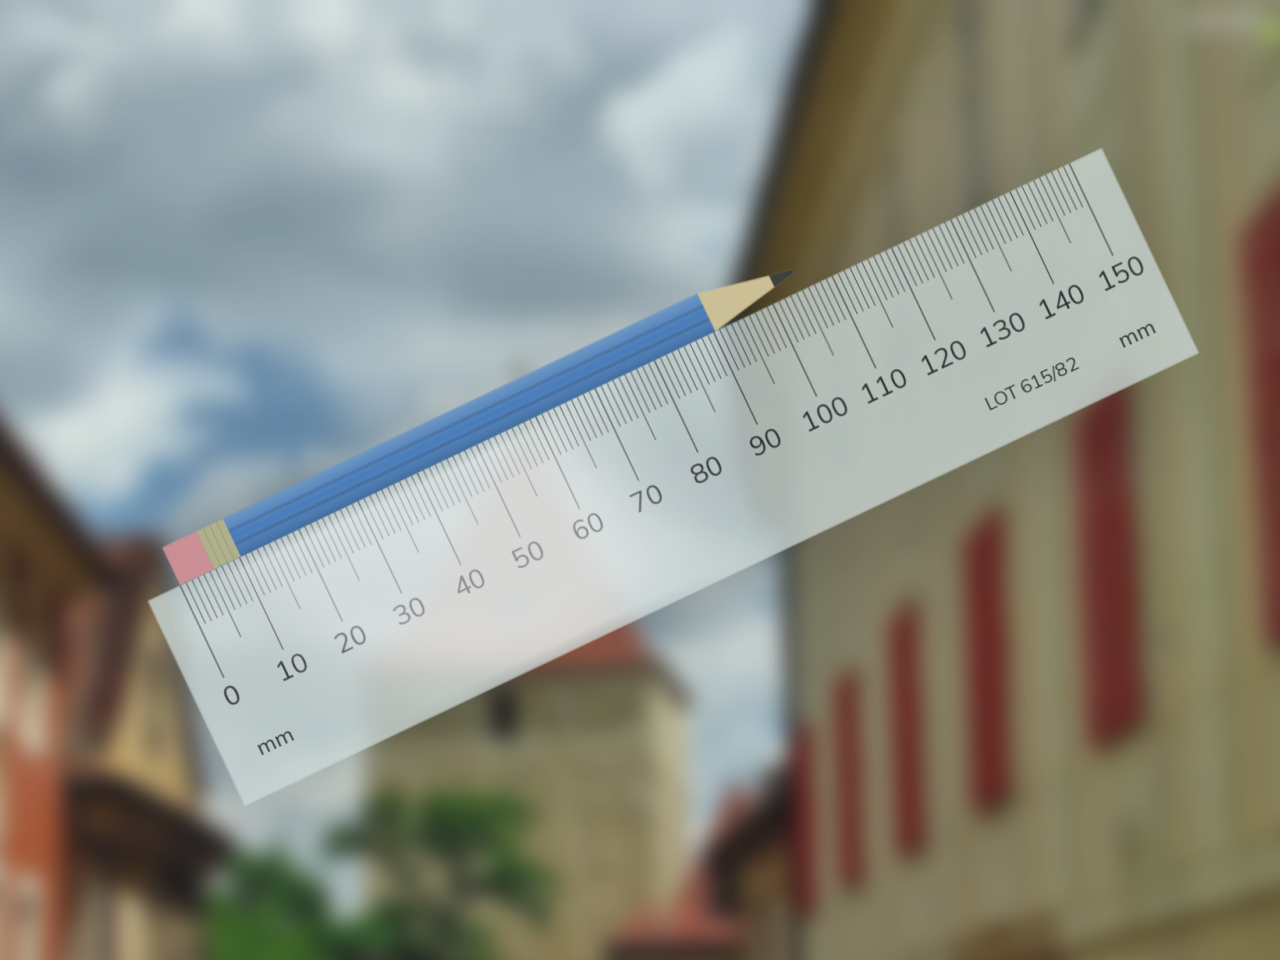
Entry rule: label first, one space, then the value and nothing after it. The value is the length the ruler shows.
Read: 105 mm
